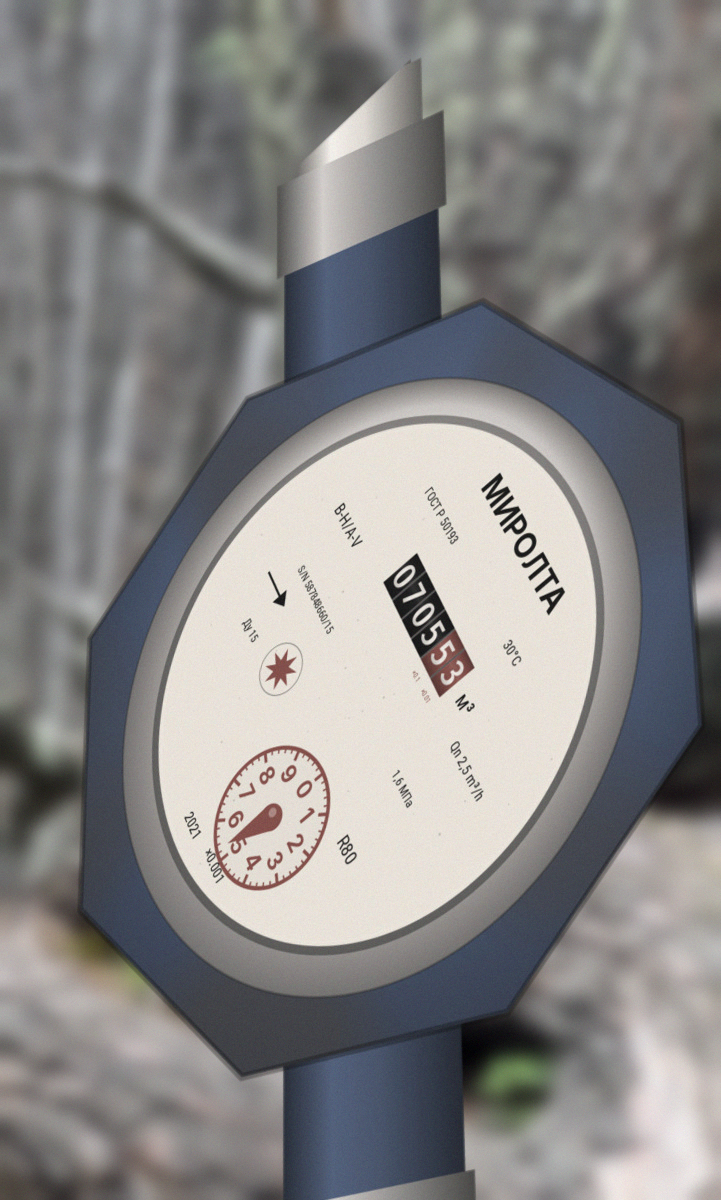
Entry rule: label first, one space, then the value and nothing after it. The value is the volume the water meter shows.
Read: 705.535 m³
